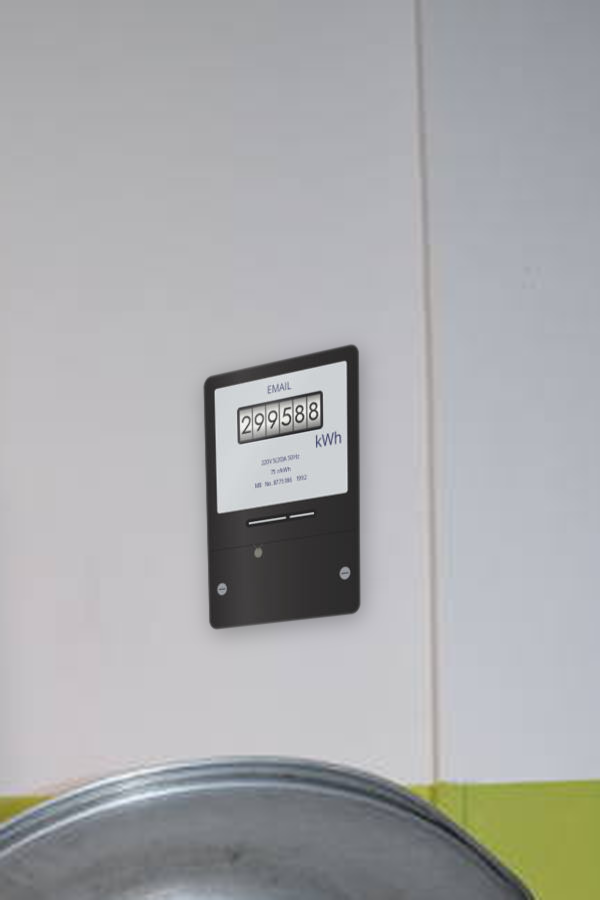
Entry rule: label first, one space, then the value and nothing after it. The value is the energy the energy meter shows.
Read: 299588 kWh
